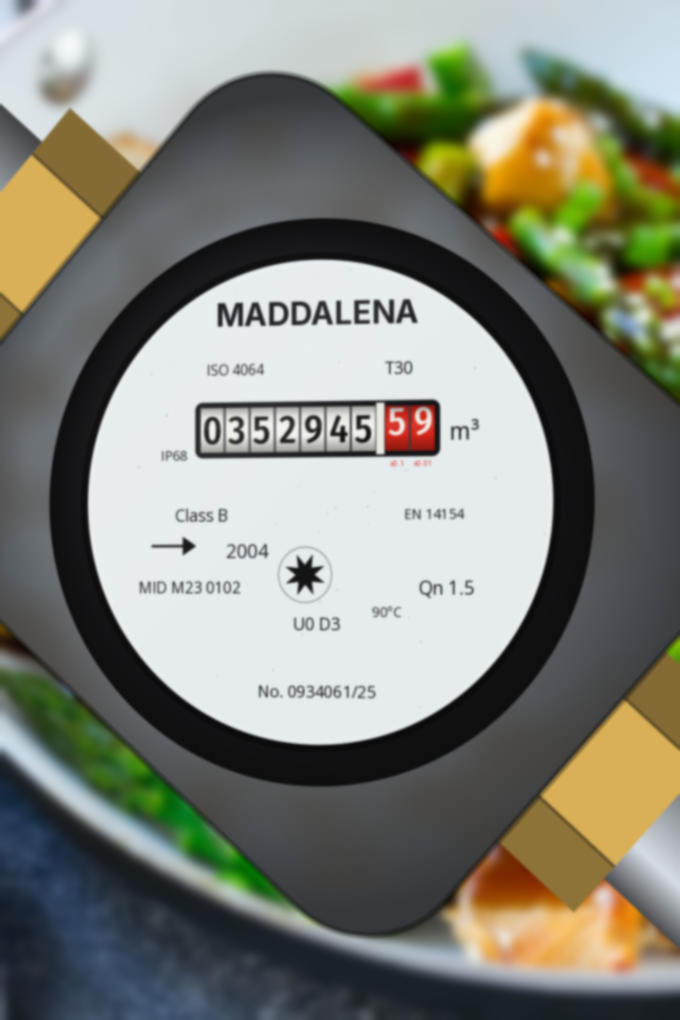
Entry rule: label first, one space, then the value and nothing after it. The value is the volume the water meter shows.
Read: 352945.59 m³
